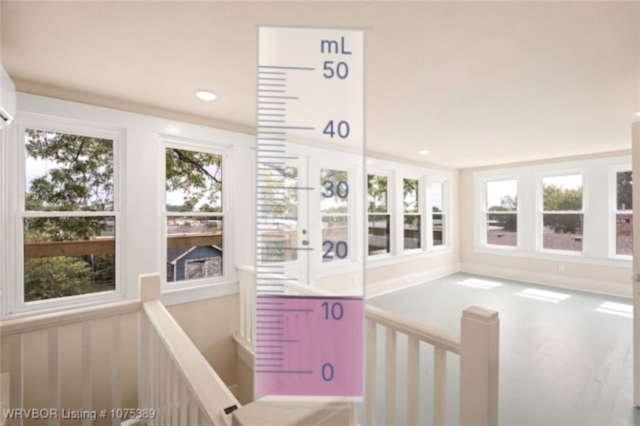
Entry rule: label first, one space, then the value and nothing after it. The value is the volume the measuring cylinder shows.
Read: 12 mL
